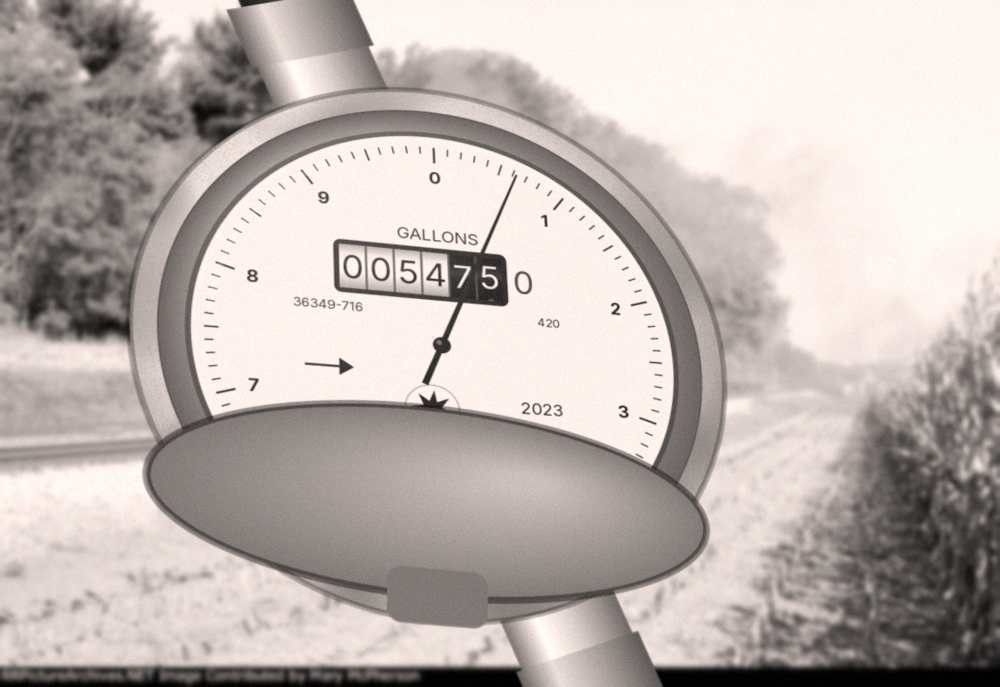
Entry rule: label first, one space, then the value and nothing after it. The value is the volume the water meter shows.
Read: 54750.6 gal
